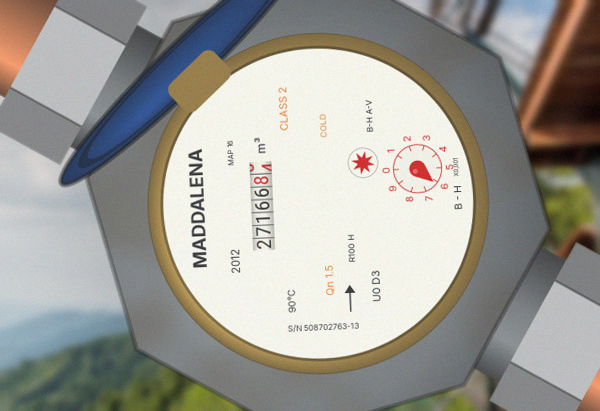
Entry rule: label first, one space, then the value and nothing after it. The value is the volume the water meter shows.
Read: 27166.836 m³
